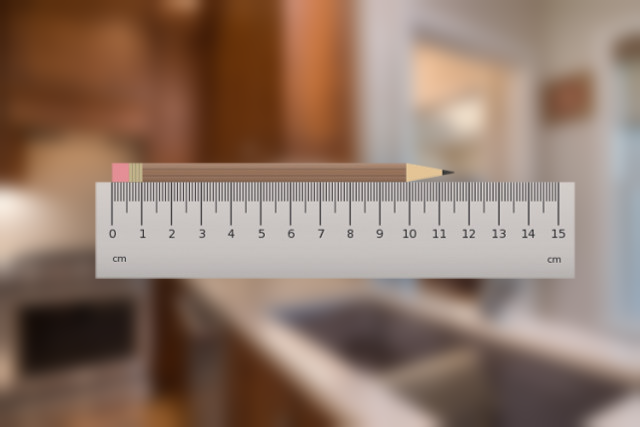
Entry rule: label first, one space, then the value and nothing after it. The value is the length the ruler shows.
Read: 11.5 cm
